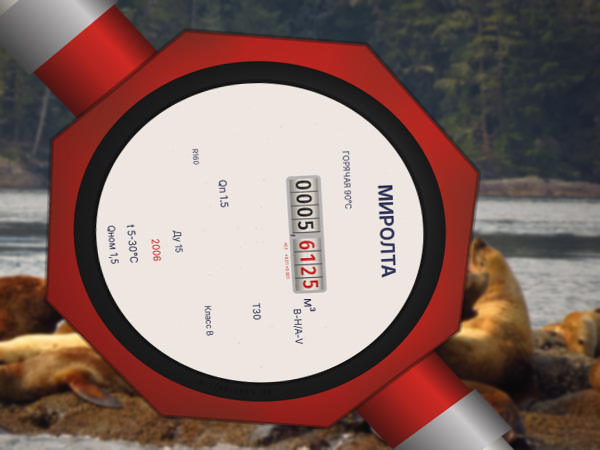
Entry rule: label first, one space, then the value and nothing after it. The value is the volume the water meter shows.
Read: 5.6125 m³
